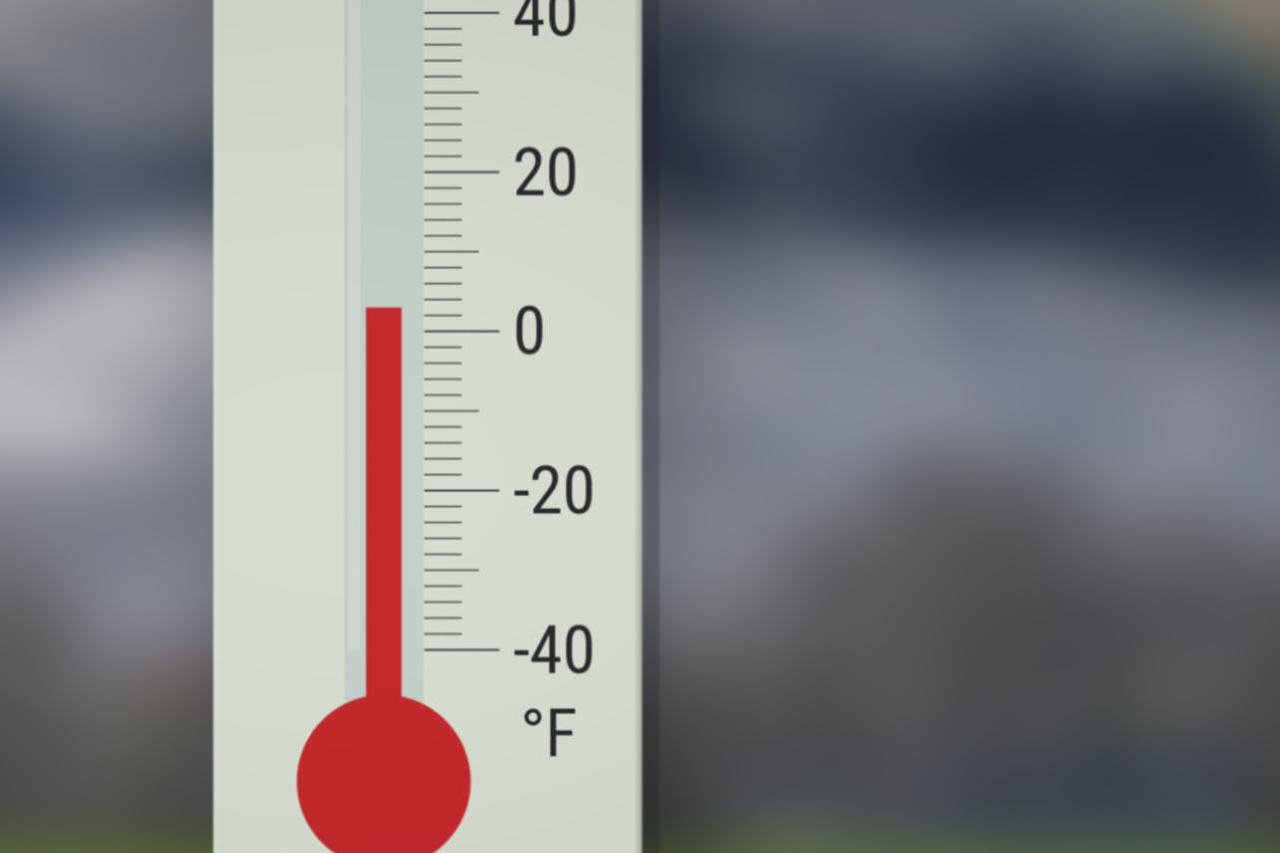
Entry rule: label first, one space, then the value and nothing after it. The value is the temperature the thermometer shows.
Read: 3 °F
